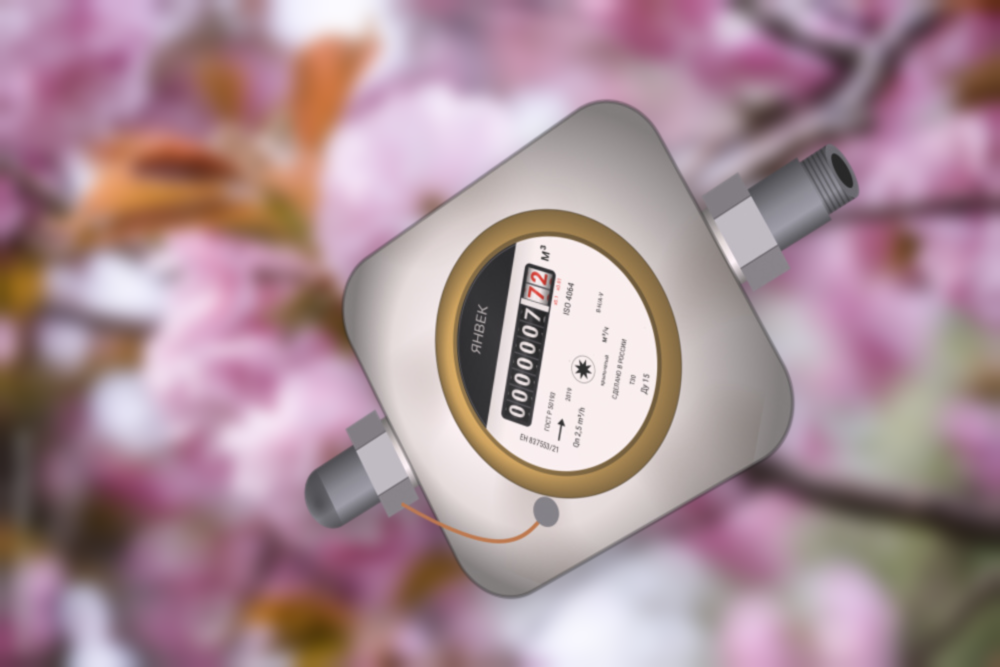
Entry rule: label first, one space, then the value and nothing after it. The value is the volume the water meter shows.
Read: 7.72 m³
